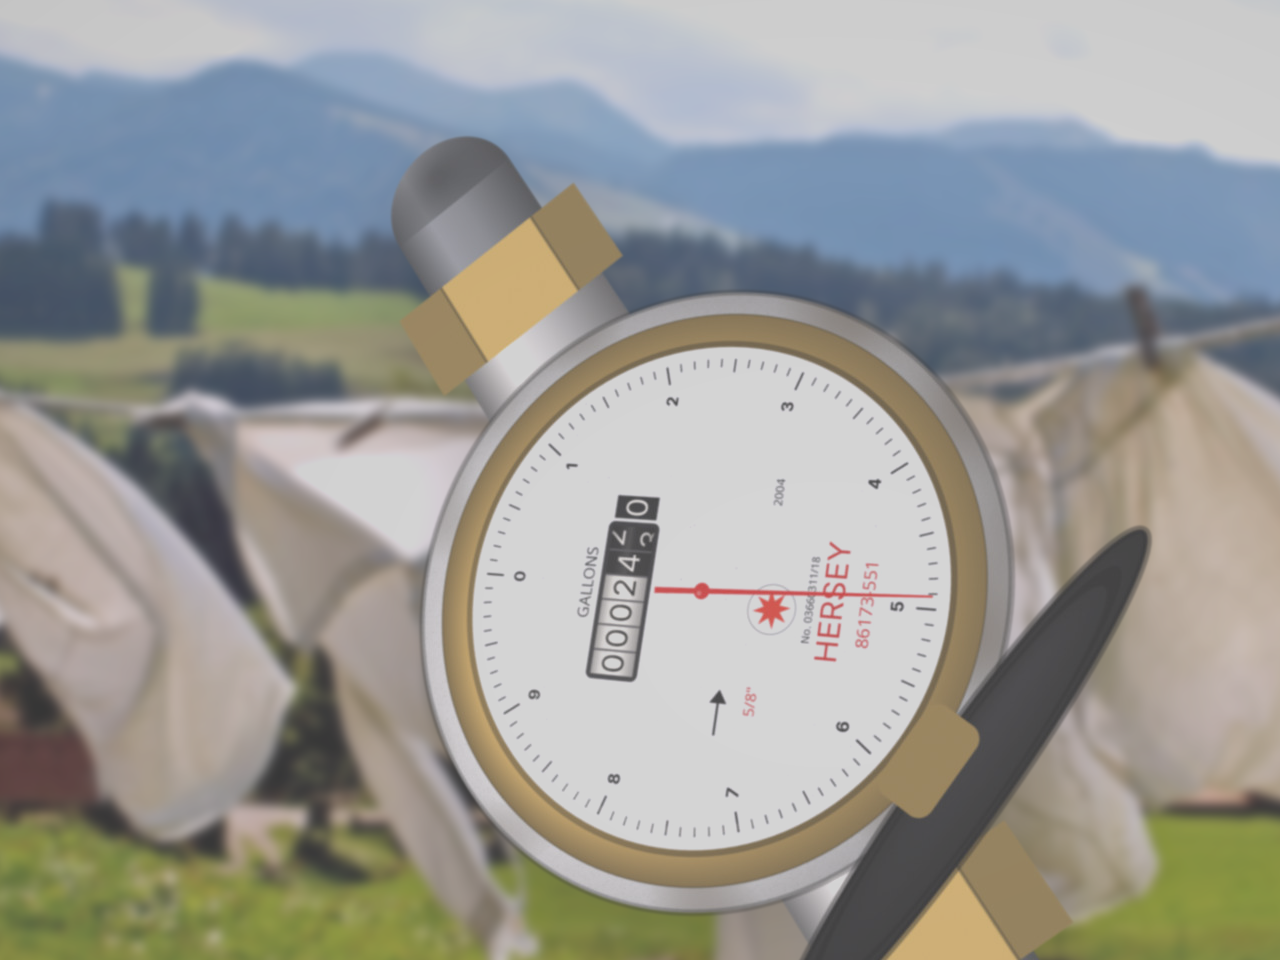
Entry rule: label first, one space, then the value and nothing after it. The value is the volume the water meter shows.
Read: 2424.9 gal
